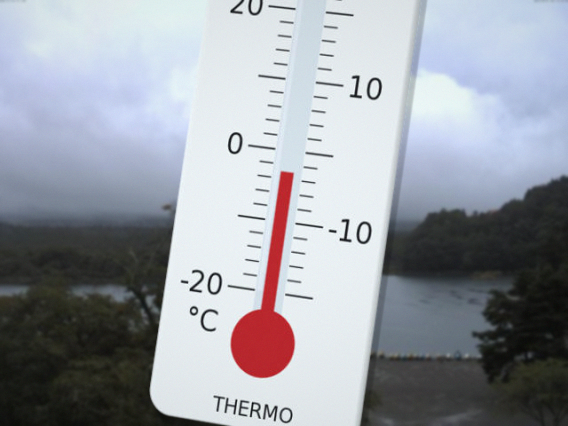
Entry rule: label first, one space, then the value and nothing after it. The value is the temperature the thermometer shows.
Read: -3 °C
